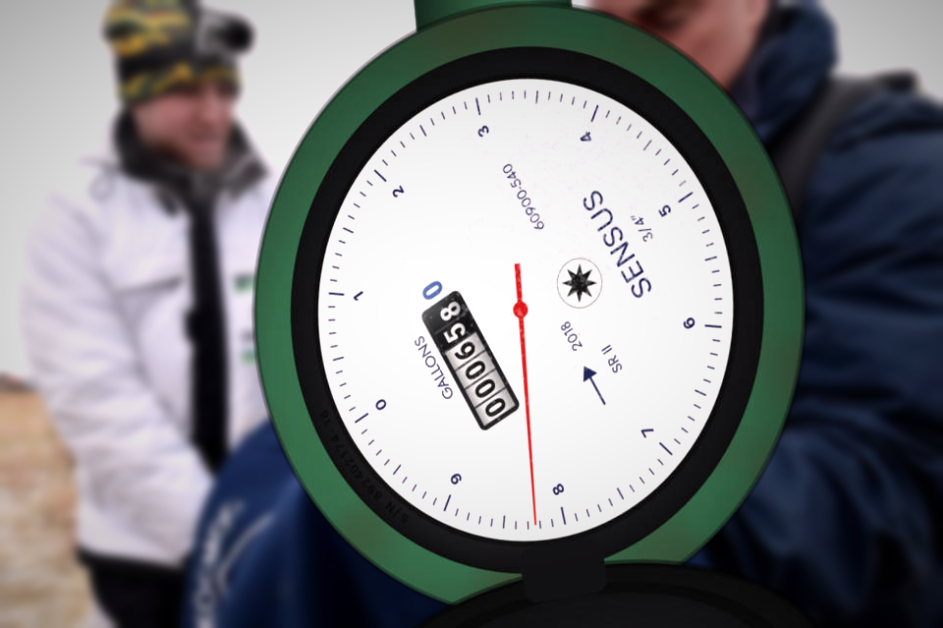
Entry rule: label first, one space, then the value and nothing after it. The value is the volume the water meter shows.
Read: 6578.2 gal
